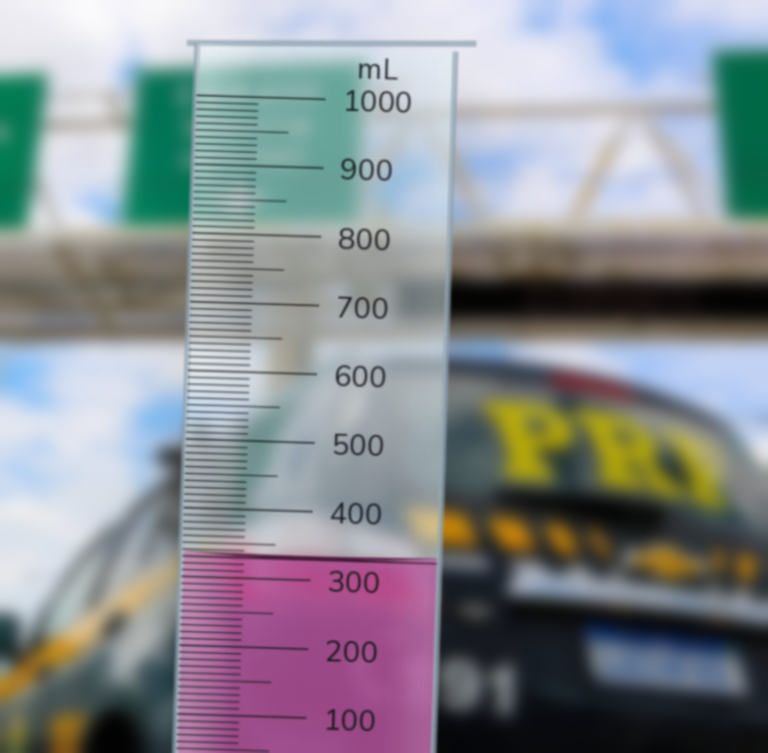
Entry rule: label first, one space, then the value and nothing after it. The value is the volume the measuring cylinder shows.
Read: 330 mL
